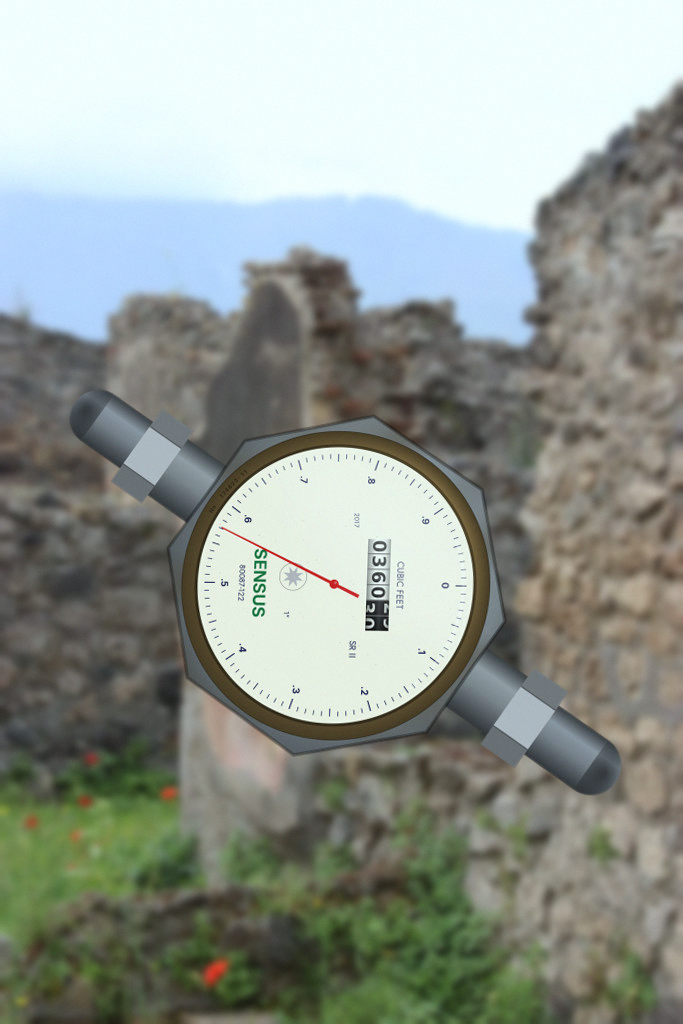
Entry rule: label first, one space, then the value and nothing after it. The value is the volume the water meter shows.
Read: 36029.57 ft³
